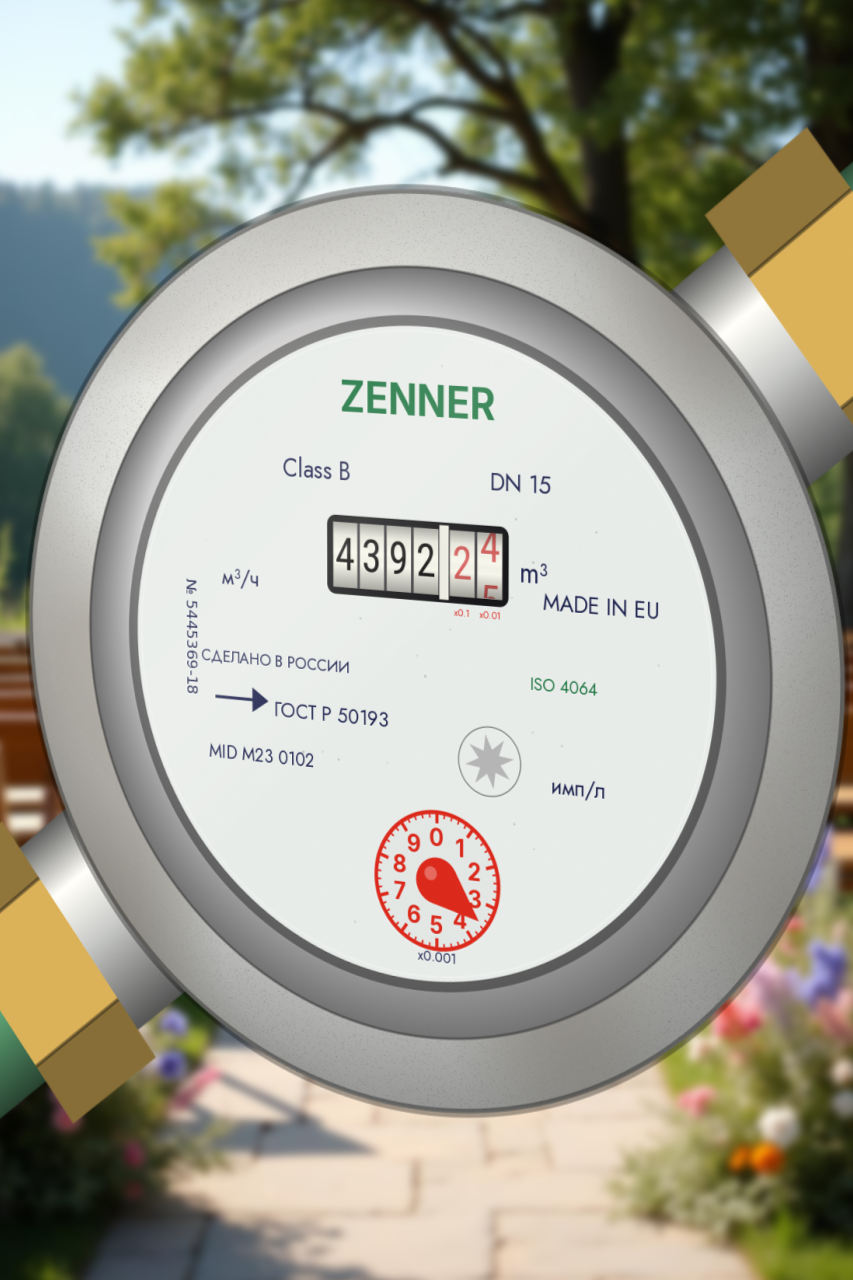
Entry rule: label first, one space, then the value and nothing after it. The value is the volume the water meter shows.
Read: 4392.243 m³
